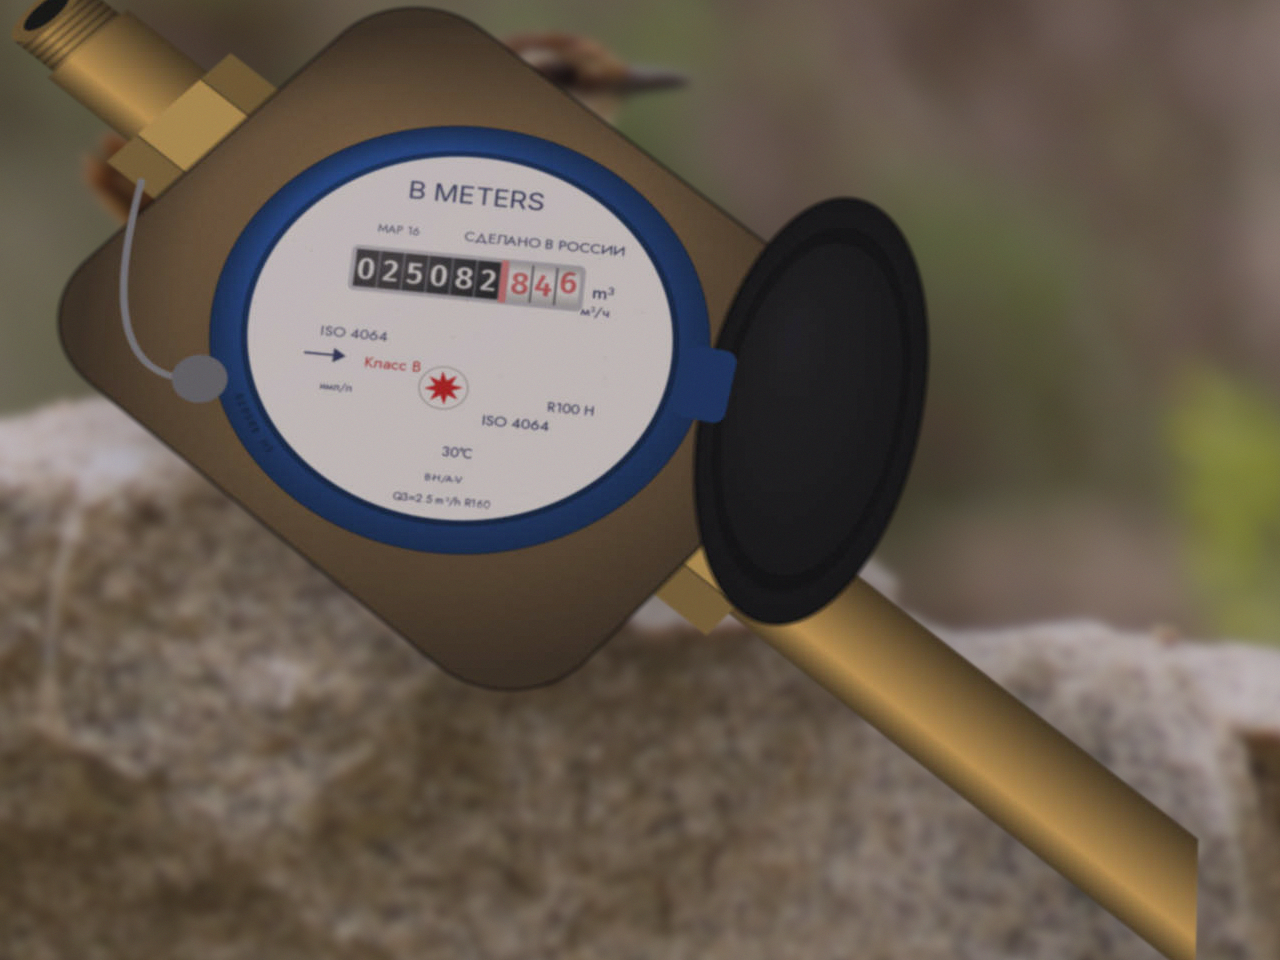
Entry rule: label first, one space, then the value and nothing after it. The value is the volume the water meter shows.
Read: 25082.846 m³
